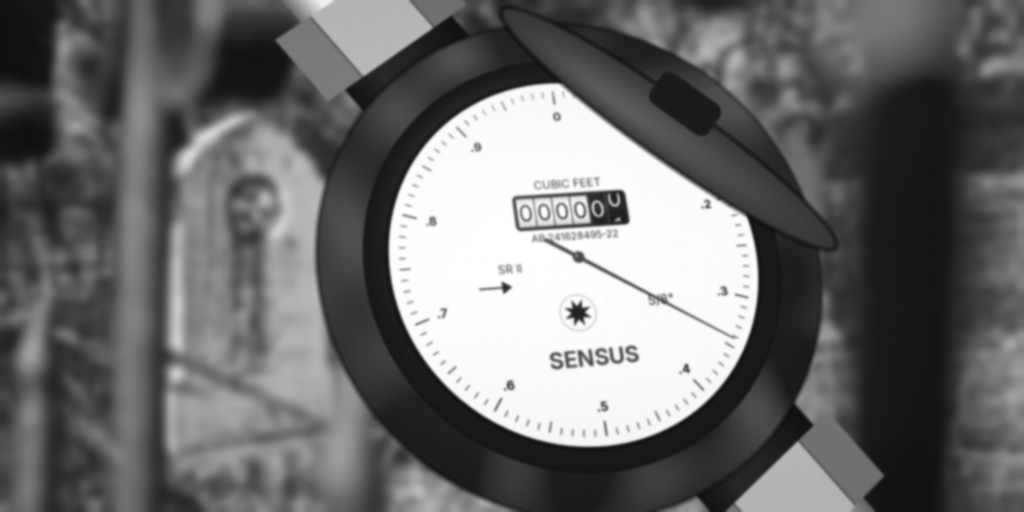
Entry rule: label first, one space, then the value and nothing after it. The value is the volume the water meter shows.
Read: 0.34 ft³
